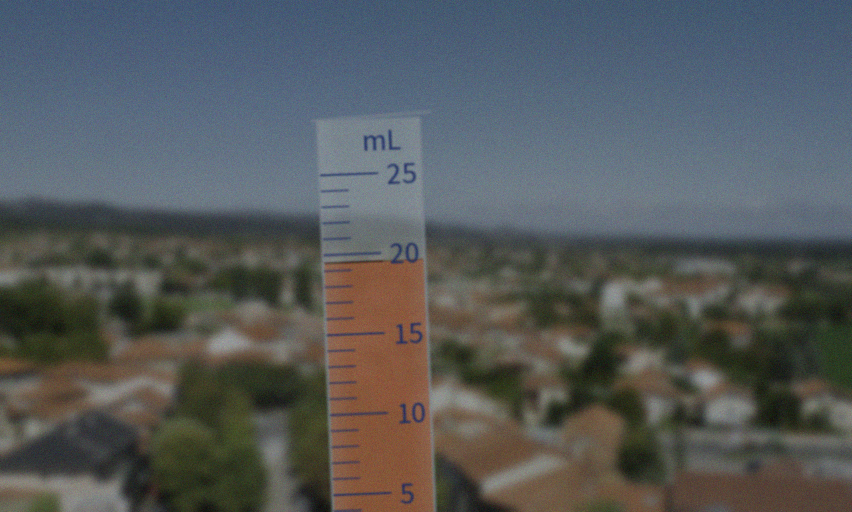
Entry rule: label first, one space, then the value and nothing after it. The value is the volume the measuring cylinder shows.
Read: 19.5 mL
